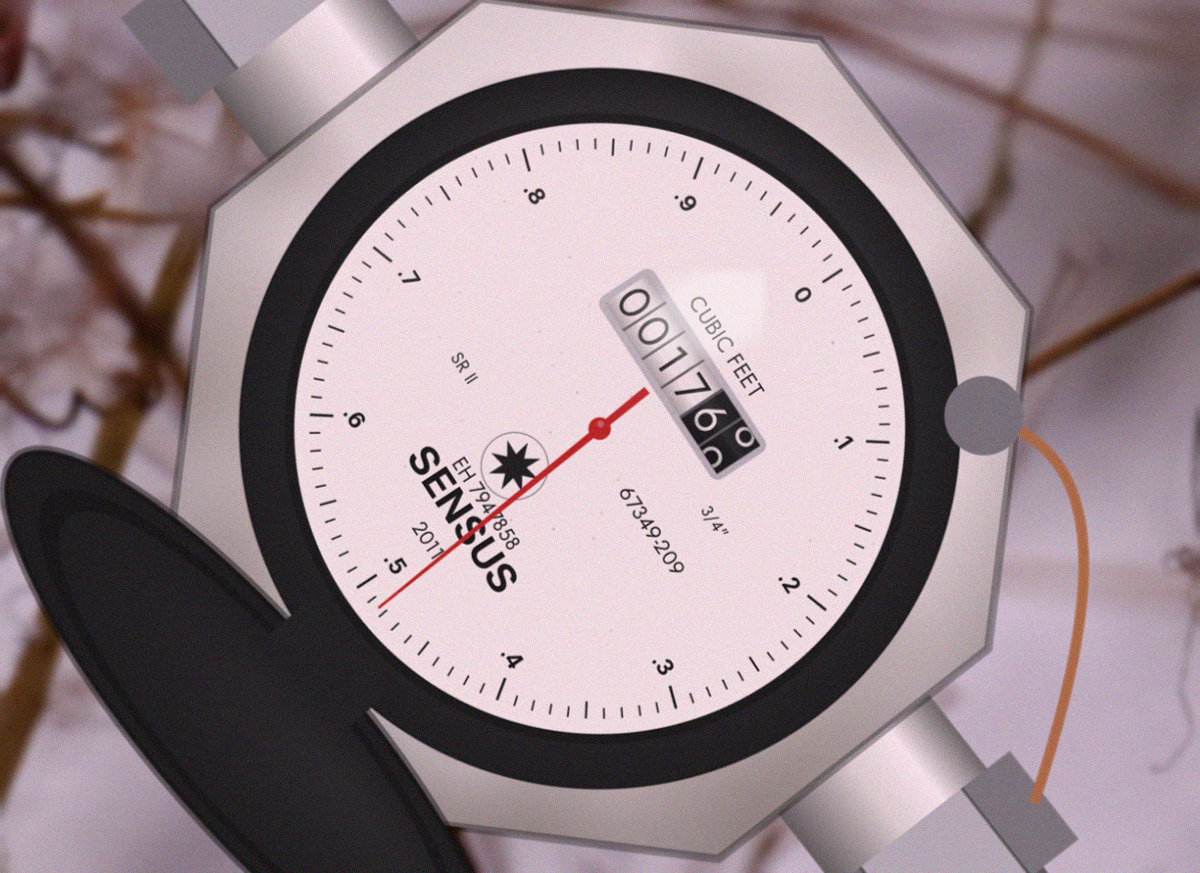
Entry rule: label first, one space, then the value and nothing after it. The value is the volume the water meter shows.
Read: 1768.48 ft³
